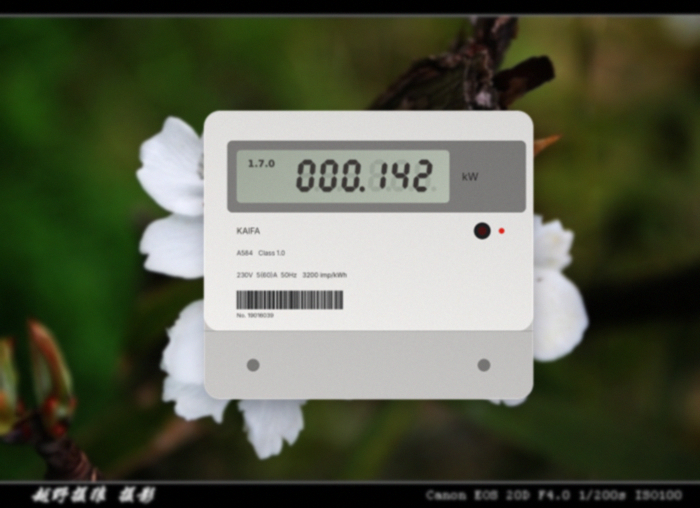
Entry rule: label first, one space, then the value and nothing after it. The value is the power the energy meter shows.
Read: 0.142 kW
